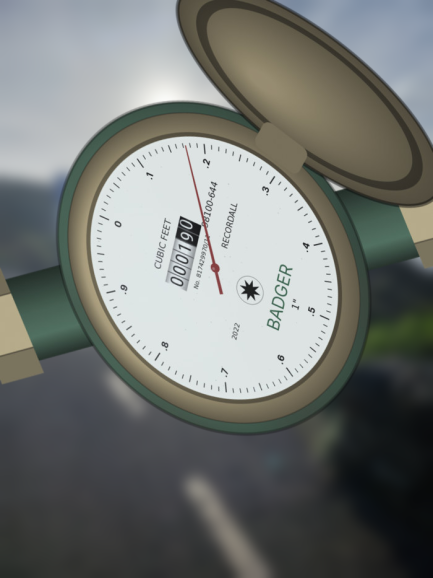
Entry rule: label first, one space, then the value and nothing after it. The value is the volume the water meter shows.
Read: 190.17 ft³
